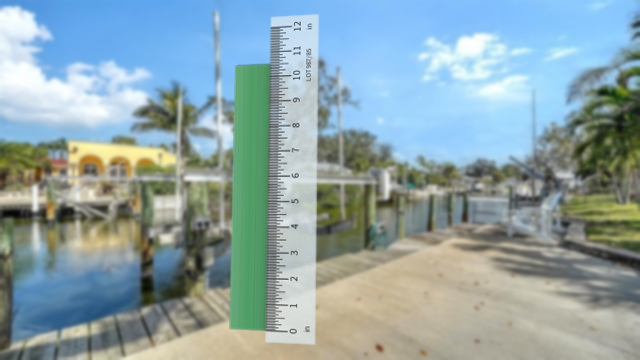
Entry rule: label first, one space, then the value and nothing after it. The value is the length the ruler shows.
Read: 10.5 in
